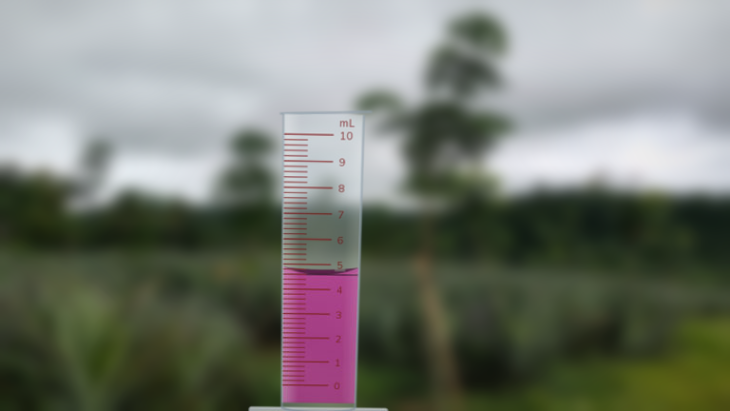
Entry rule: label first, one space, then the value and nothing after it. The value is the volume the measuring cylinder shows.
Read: 4.6 mL
